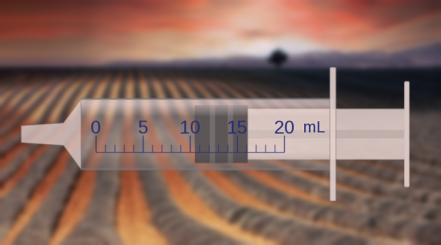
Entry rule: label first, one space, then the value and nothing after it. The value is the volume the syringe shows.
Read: 10.5 mL
